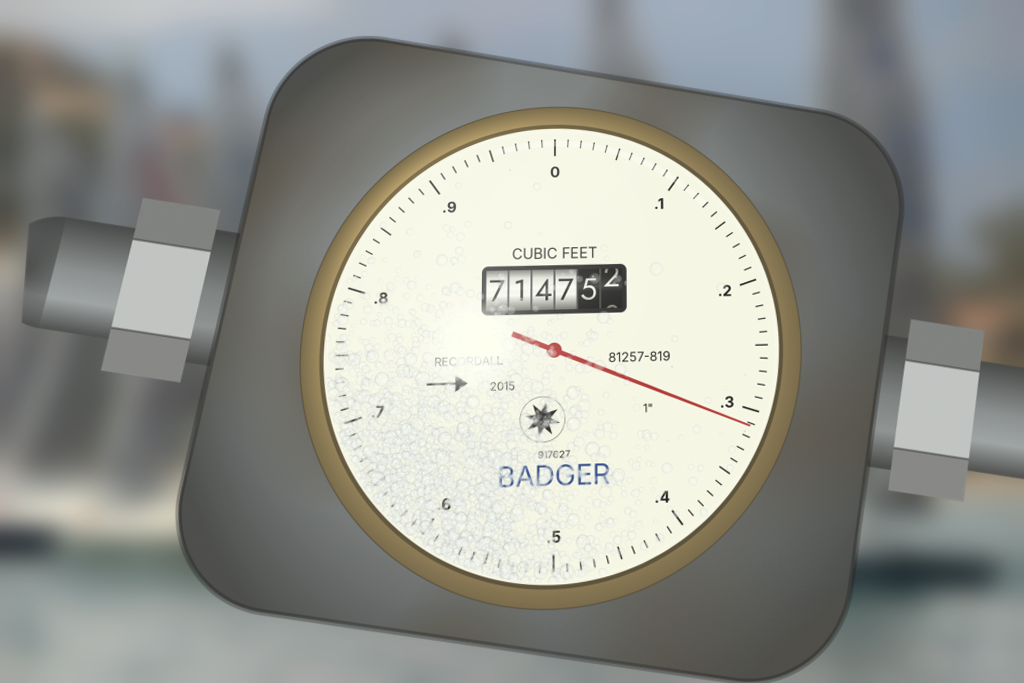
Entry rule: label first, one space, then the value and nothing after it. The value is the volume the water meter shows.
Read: 714752.31 ft³
